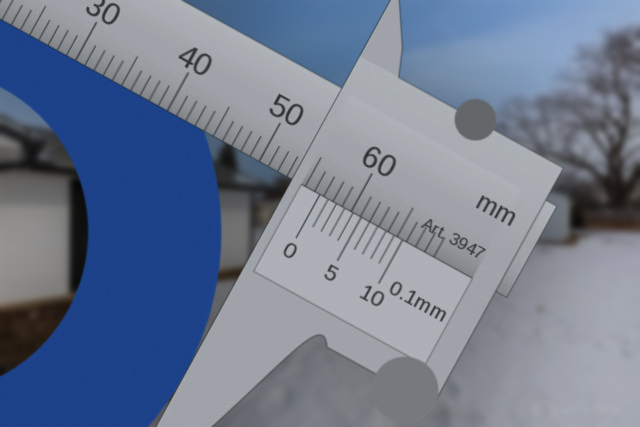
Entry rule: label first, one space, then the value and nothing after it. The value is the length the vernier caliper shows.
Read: 56.6 mm
